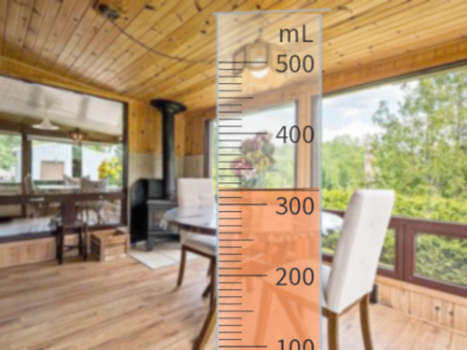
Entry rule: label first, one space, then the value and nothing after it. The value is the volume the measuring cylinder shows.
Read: 320 mL
